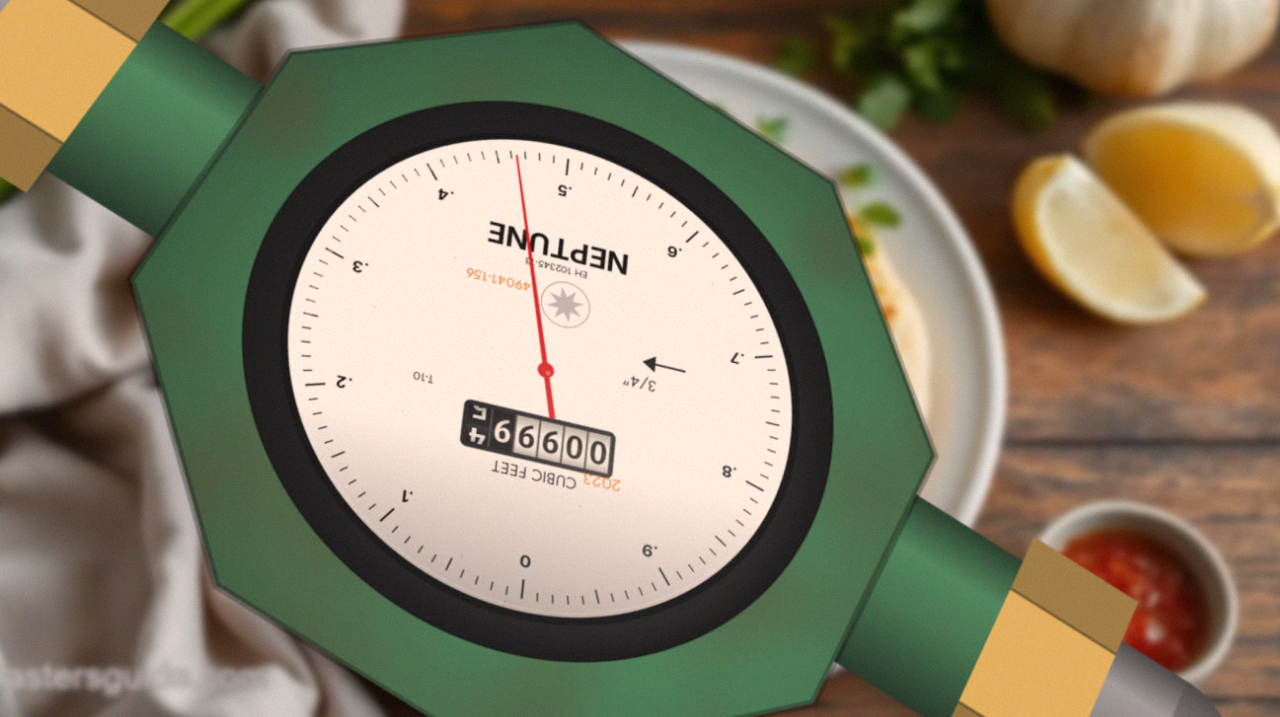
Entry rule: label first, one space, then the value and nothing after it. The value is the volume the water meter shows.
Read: 9994.46 ft³
